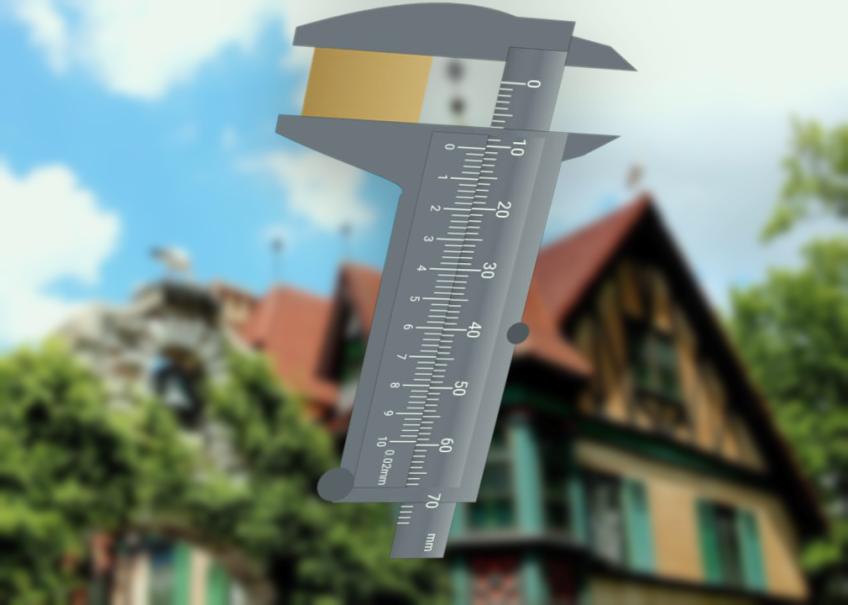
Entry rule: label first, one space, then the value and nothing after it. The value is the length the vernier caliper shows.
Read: 10.4 mm
